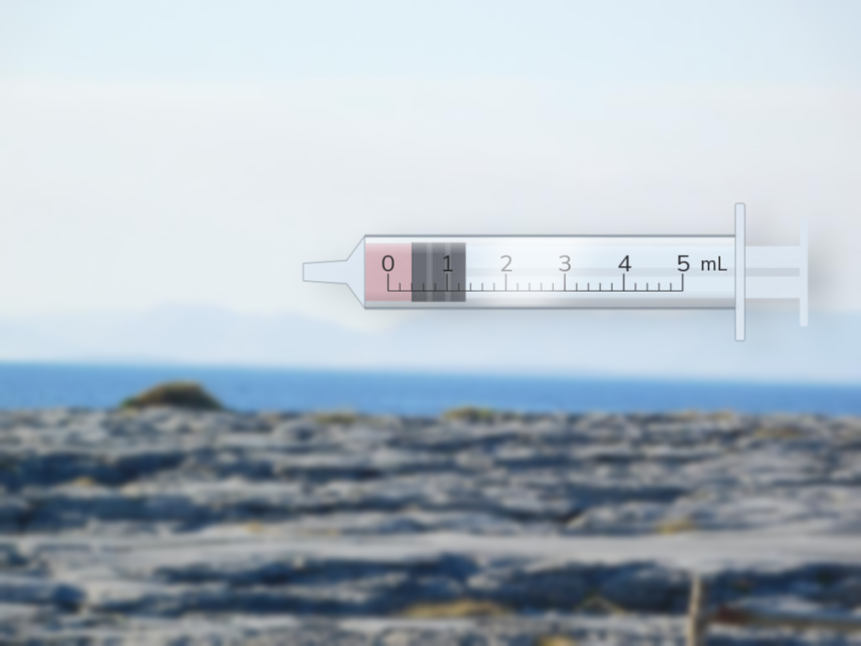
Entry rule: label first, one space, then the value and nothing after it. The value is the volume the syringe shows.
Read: 0.4 mL
